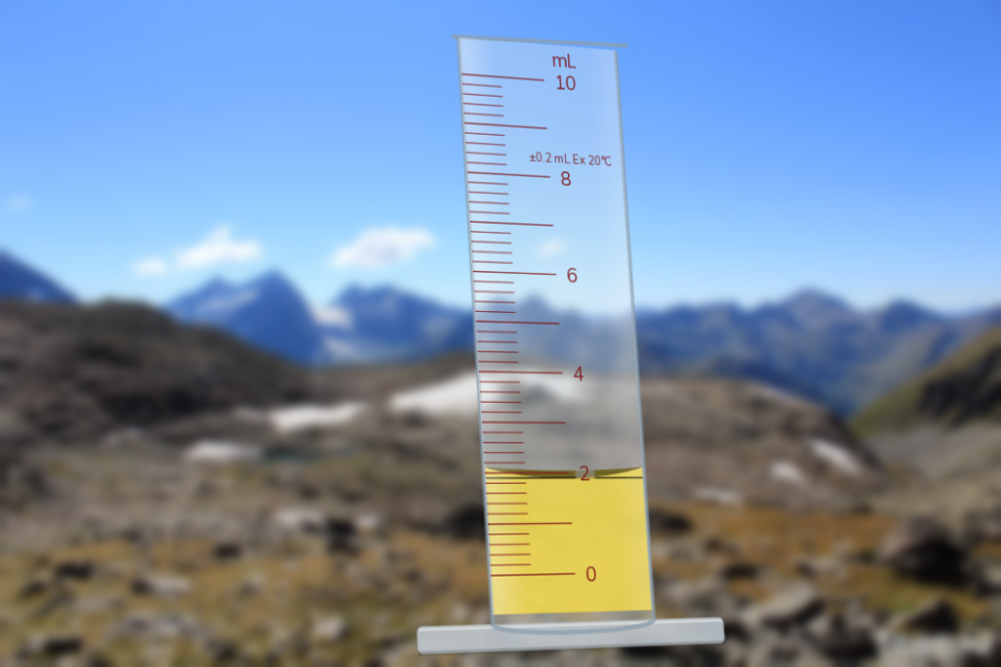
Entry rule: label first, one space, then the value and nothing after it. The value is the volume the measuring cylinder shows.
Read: 1.9 mL
